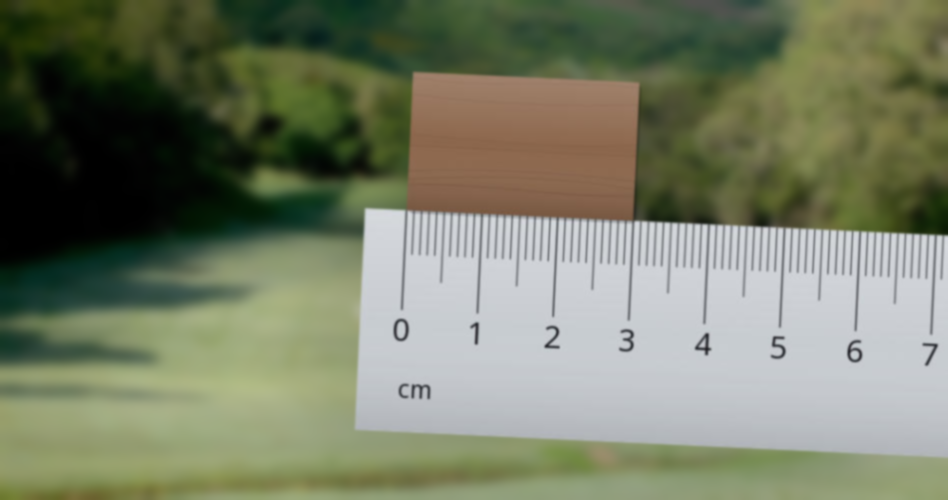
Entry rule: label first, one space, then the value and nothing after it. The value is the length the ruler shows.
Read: 3 cm
